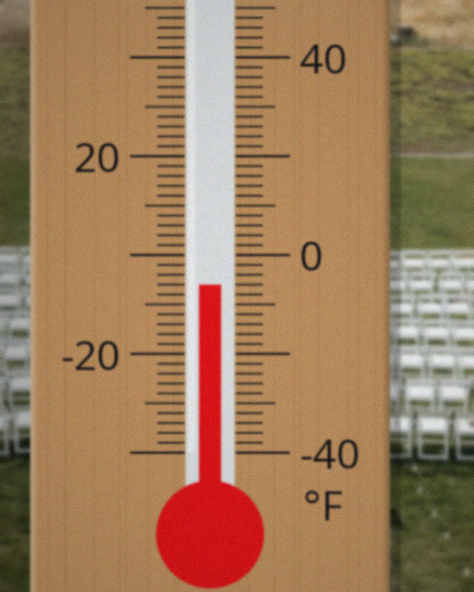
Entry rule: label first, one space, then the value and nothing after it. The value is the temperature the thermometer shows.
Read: -6 °F
